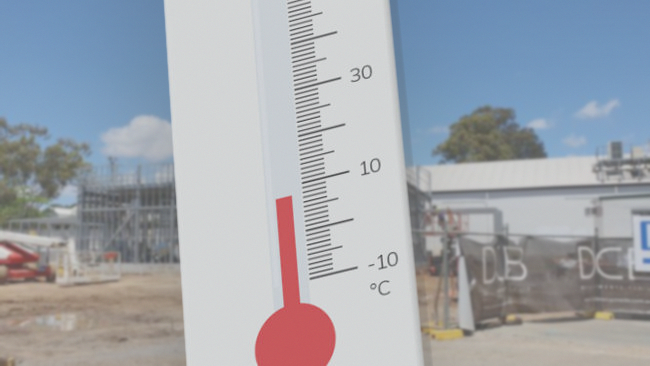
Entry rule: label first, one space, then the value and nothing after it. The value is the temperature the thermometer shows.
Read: 8 °C
